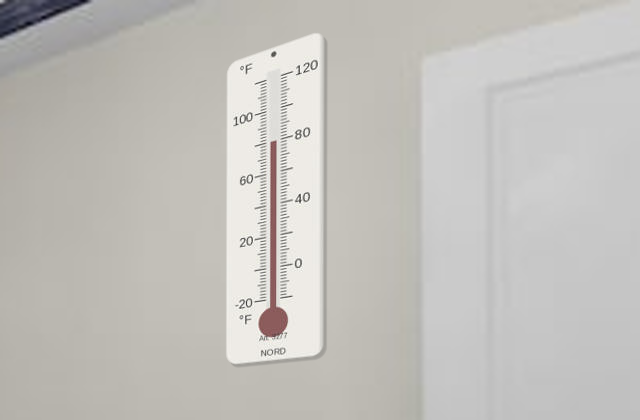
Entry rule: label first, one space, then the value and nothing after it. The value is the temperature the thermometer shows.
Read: 80 °F
